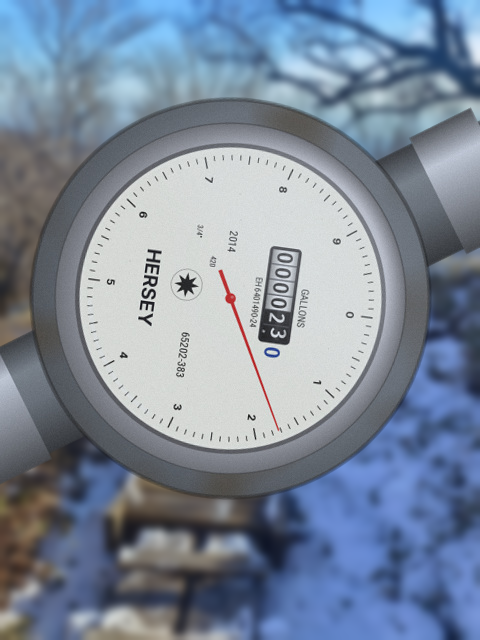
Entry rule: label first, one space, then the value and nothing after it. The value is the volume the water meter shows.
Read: 231.7 gal
